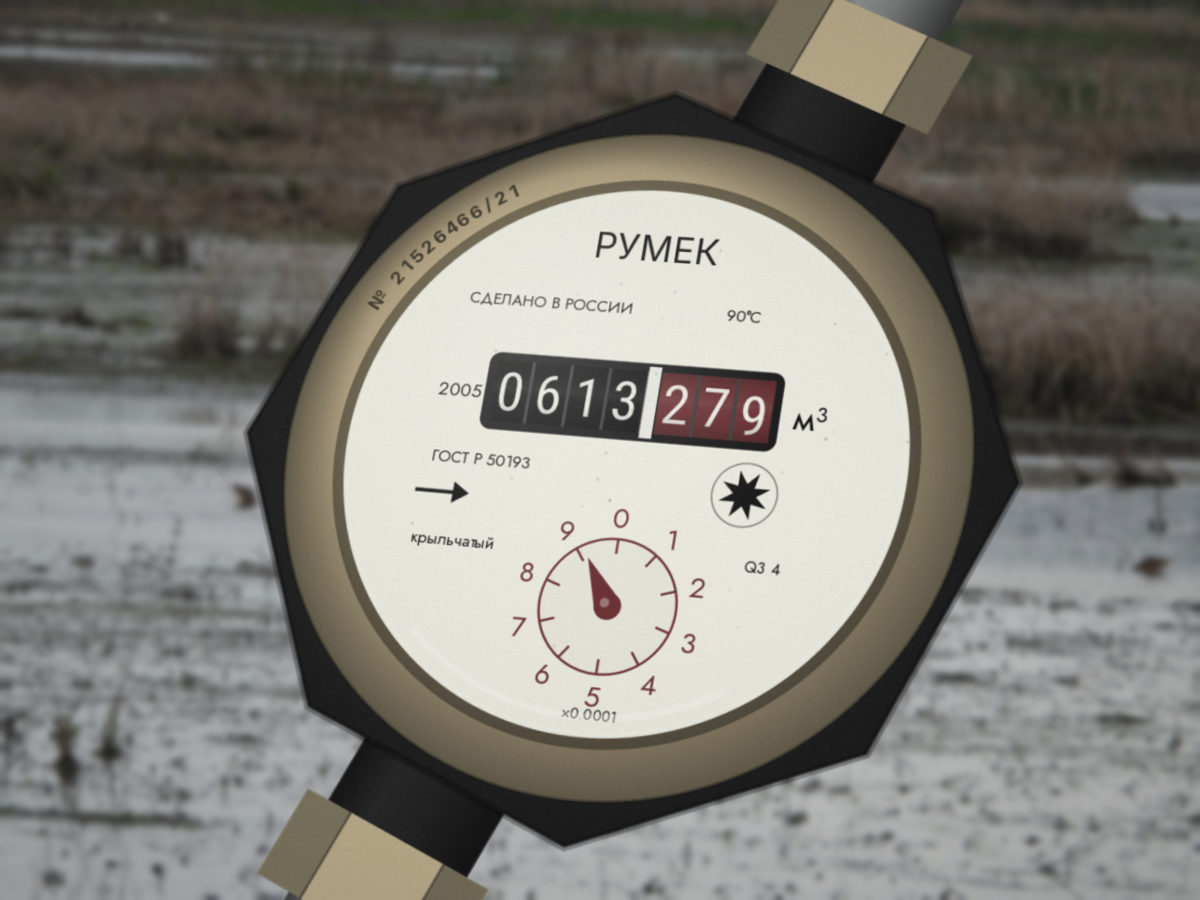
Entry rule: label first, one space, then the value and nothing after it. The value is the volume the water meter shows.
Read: 613.2789 m³
